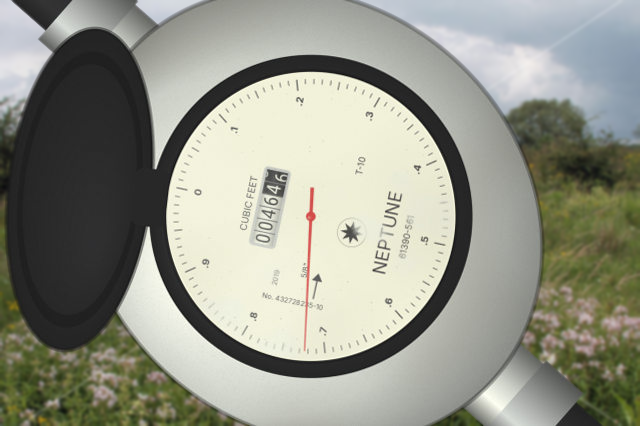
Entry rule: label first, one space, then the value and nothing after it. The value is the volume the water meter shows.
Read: 4645.72 ft³
